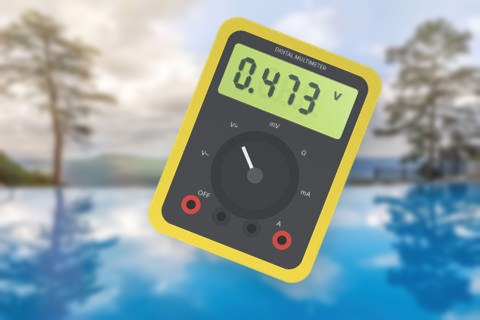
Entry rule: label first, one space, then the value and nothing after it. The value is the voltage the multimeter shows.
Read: 0.473 V
